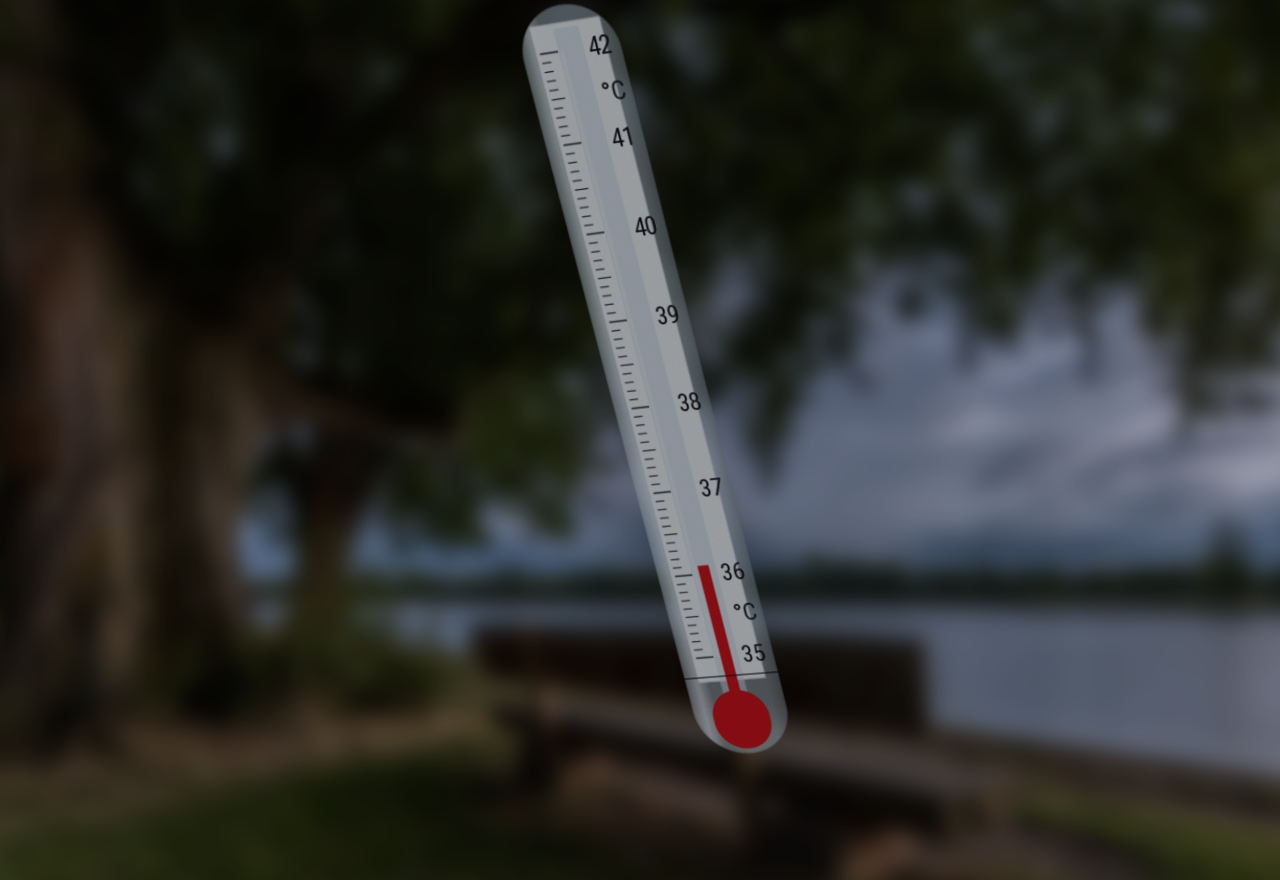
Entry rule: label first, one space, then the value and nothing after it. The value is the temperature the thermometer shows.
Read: 36.1 °C
